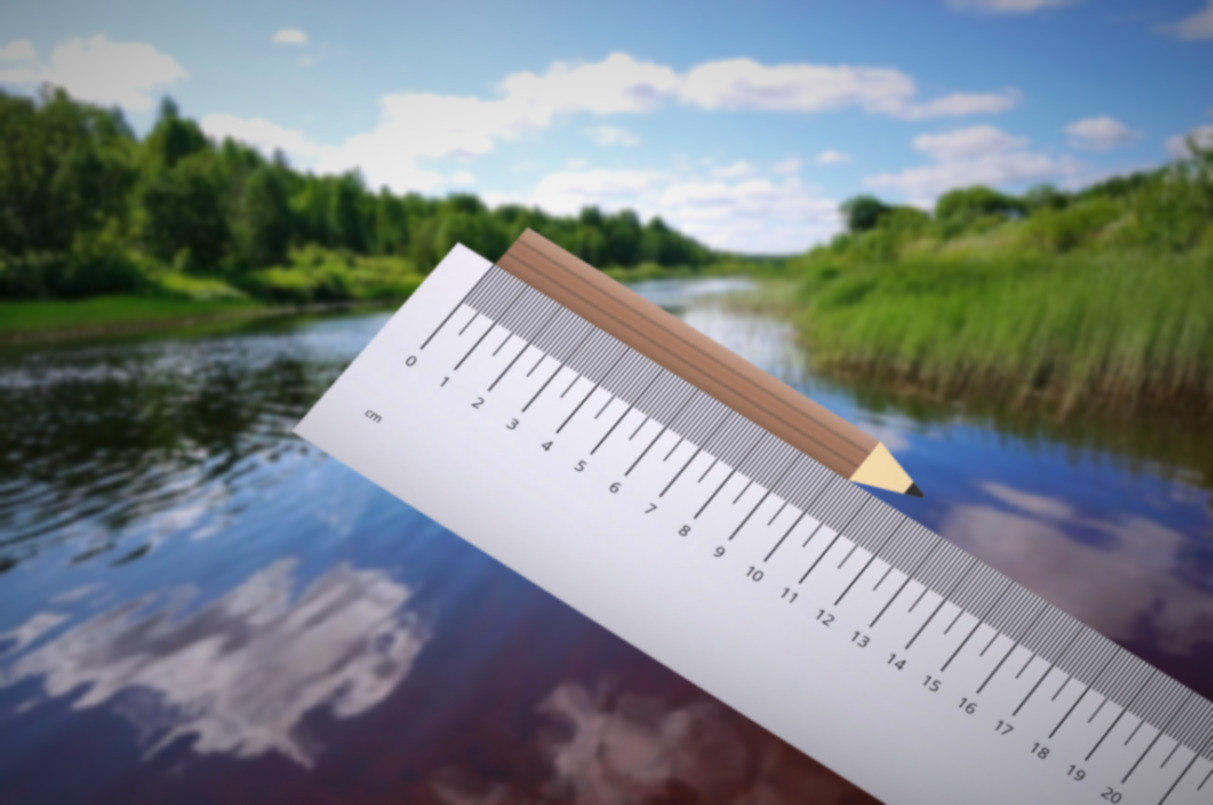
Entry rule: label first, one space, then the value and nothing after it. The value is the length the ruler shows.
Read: 12 cm
